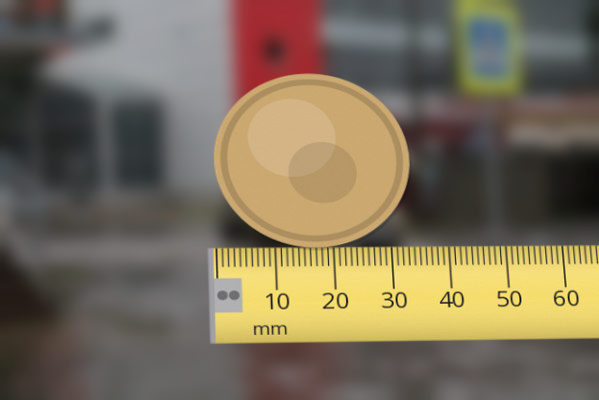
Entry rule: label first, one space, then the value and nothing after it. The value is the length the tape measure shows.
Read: 34 mm
